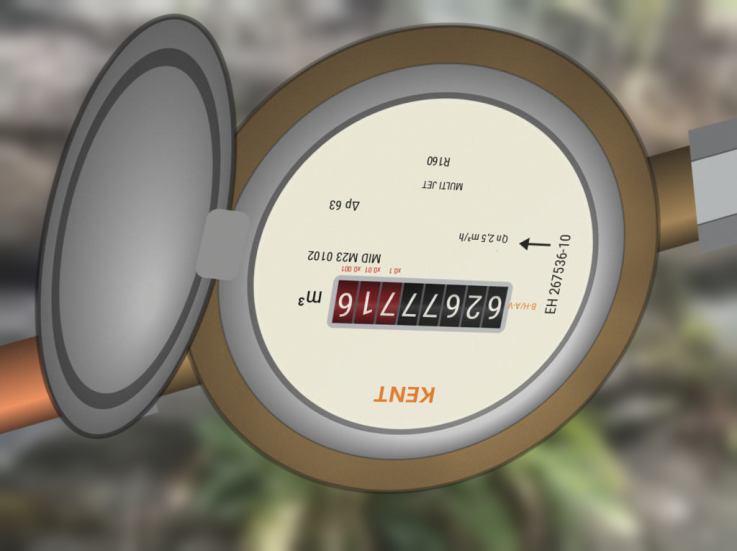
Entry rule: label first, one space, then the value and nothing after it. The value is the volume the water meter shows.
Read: 62677.716 m³
